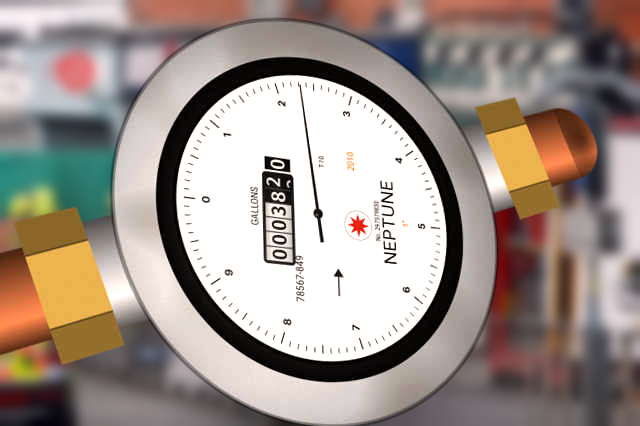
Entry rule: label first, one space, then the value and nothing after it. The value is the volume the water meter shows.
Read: 3822.3 gal
